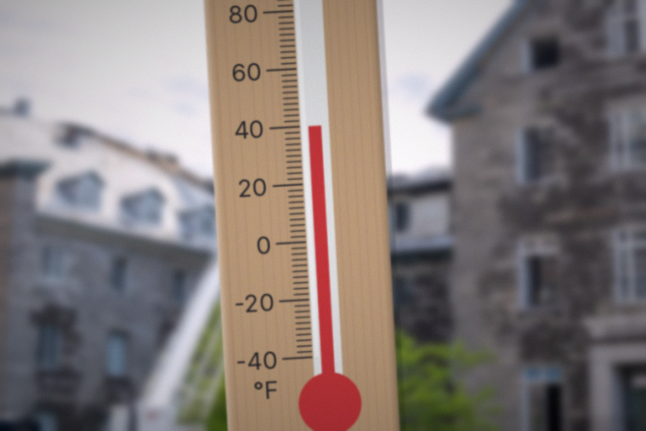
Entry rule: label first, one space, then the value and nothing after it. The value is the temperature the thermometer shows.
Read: 40 °F
